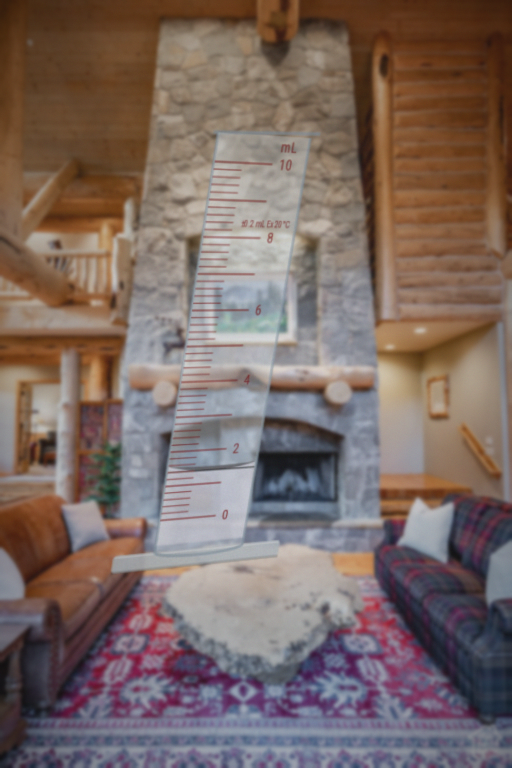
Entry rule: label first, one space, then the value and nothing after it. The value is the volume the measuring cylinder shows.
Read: 1.4 mL
